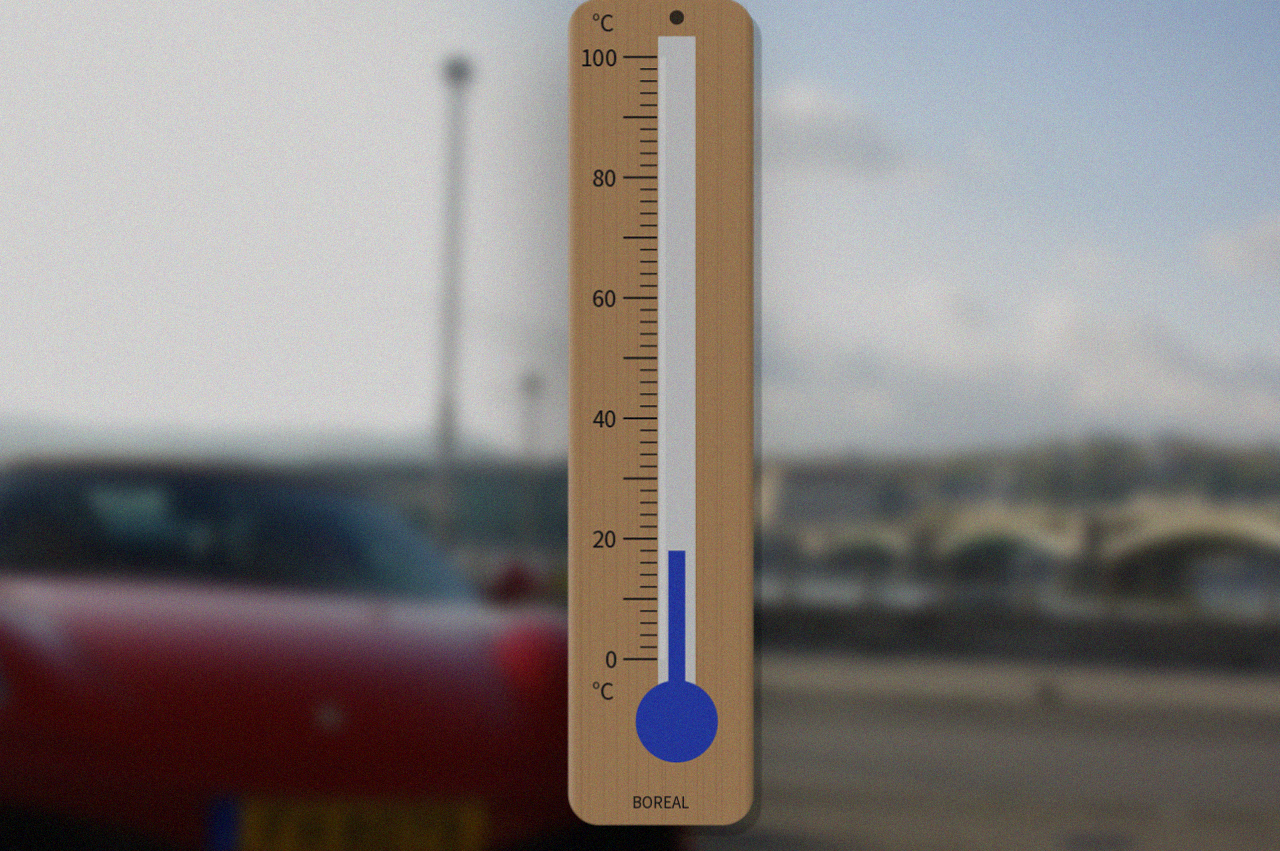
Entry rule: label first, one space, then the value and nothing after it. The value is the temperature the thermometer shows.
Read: 18 °C
